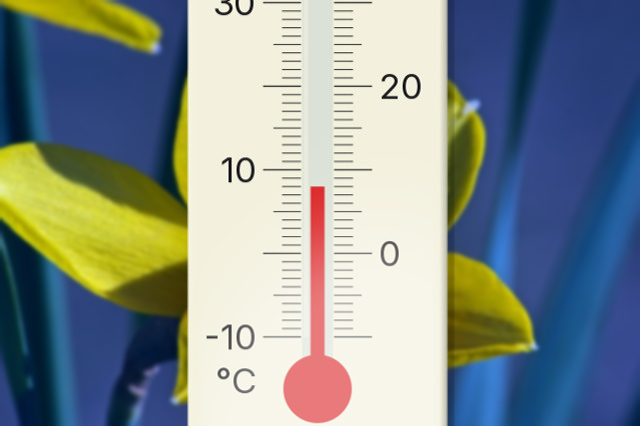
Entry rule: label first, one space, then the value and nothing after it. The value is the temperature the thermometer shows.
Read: 8 °C
